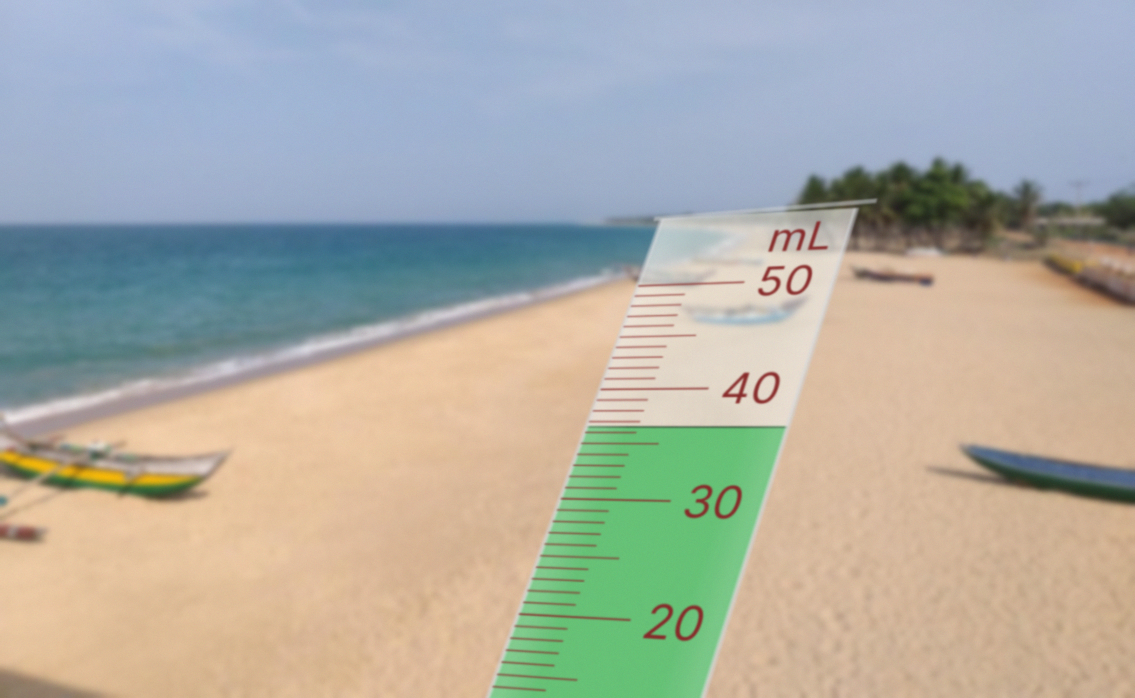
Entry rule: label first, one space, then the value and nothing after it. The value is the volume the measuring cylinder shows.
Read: 36.5 mL
